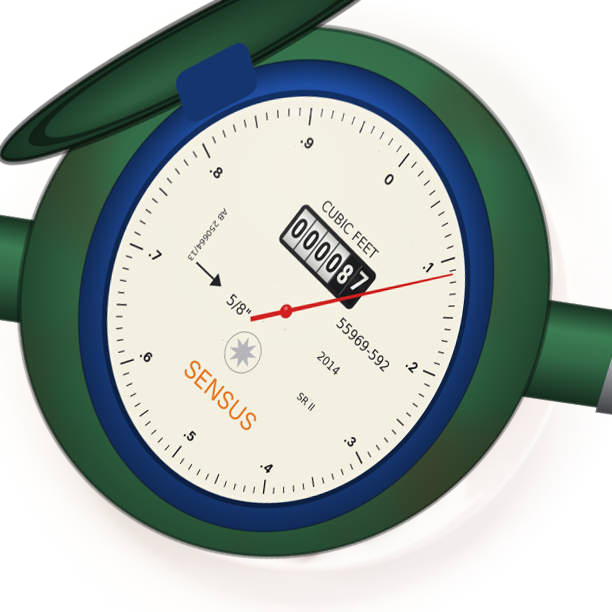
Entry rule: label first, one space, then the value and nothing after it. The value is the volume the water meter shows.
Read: 87.11 ft³
